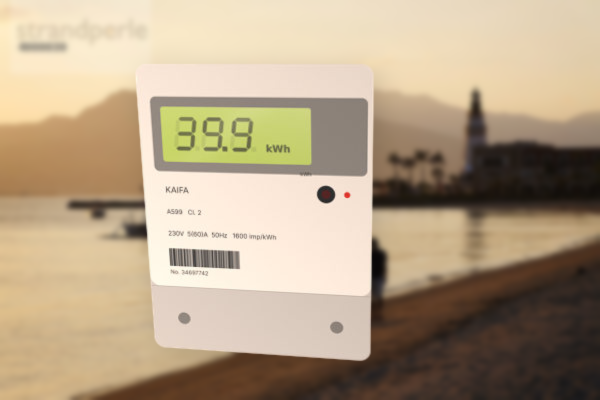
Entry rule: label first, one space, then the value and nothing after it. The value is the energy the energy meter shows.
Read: 39.9 kWh
